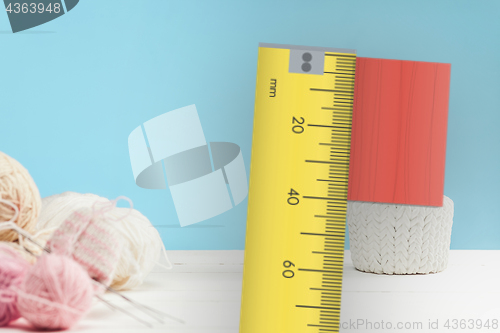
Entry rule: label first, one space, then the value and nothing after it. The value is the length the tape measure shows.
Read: 40 mm
